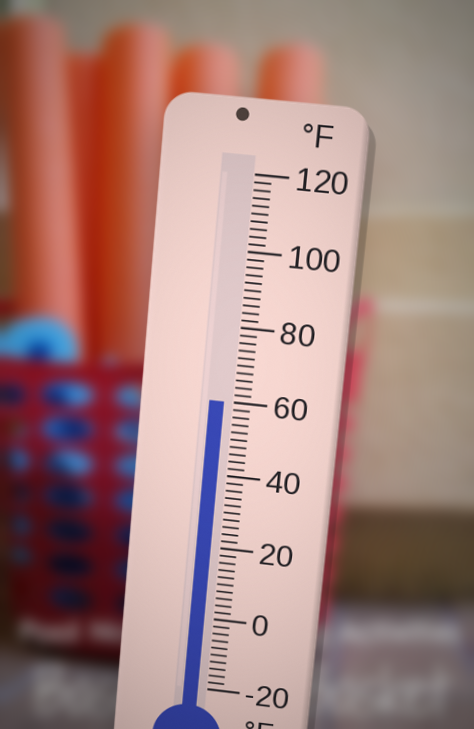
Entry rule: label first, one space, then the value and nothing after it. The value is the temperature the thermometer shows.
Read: 60 °F
